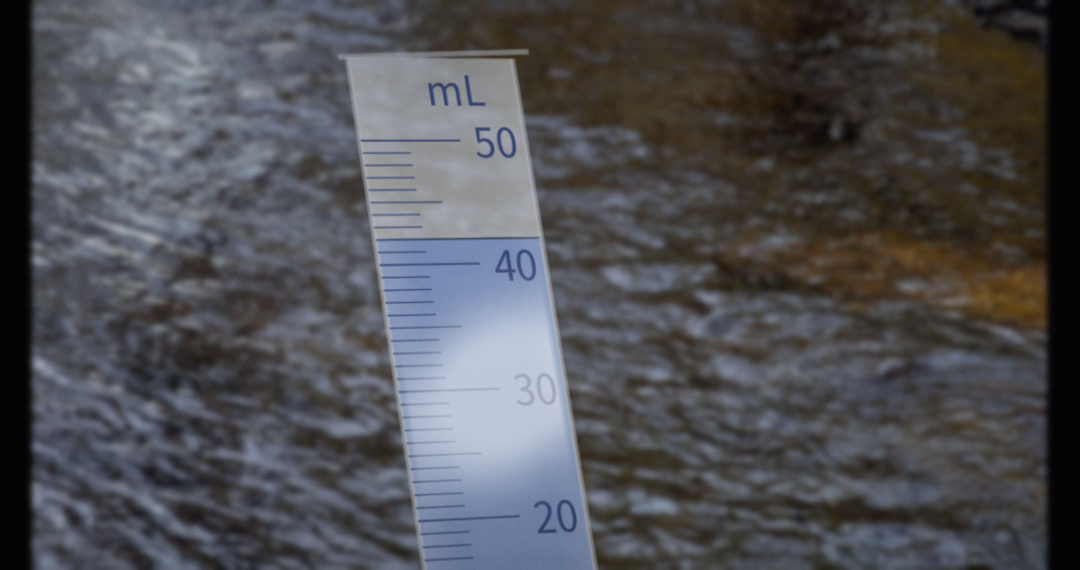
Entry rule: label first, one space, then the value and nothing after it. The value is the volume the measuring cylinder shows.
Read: 42 mL
